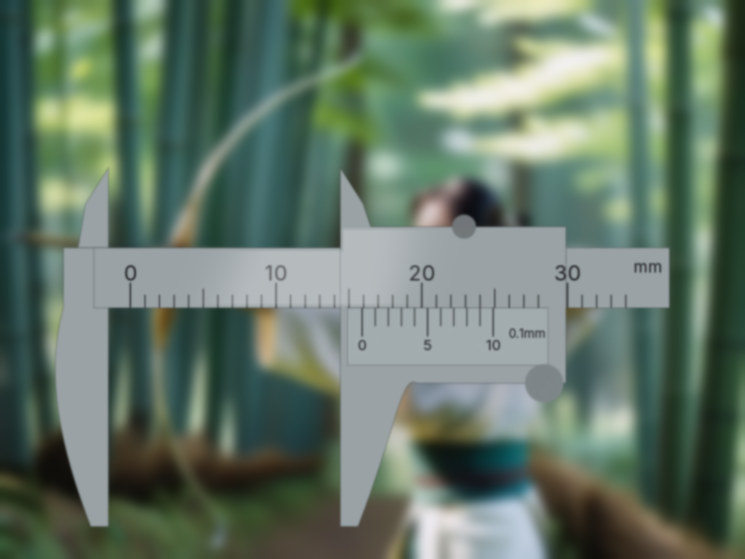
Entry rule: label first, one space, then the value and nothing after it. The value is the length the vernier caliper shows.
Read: 15.9 mm
